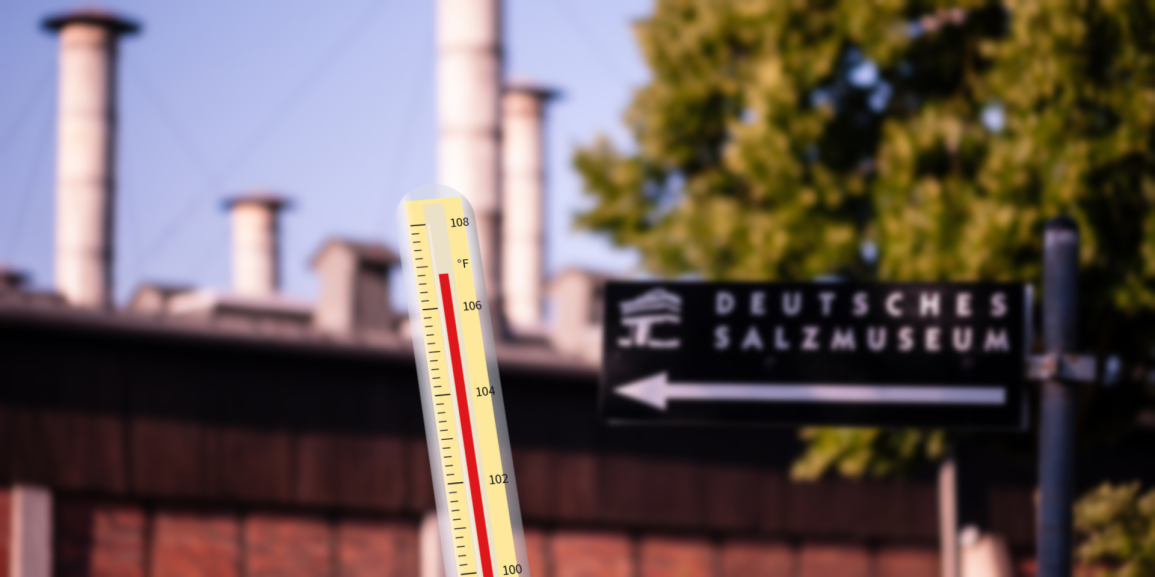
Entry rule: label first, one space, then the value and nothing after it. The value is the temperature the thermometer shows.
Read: 106.8 °F
